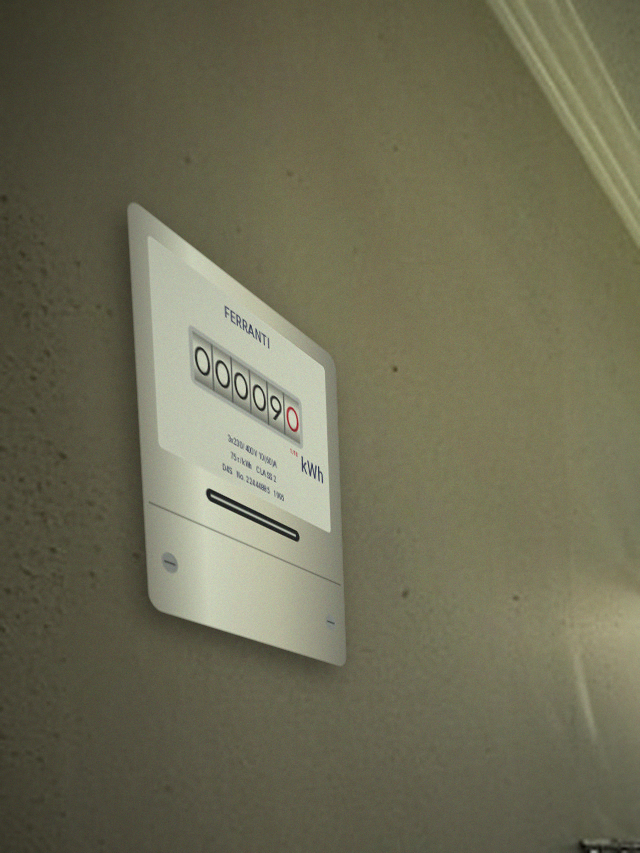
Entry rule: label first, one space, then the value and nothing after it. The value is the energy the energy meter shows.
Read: 9.0 kWh
